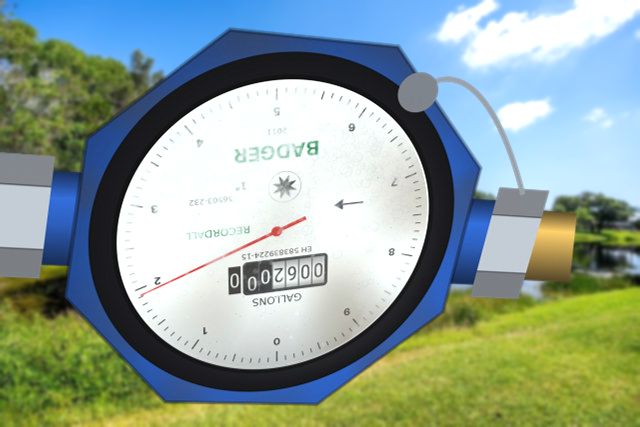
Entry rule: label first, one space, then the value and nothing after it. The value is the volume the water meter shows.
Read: 62001.9 gal
